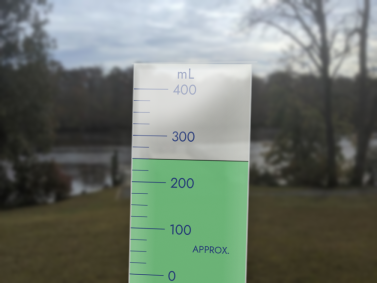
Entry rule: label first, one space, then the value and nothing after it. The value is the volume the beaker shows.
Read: 250 mL
